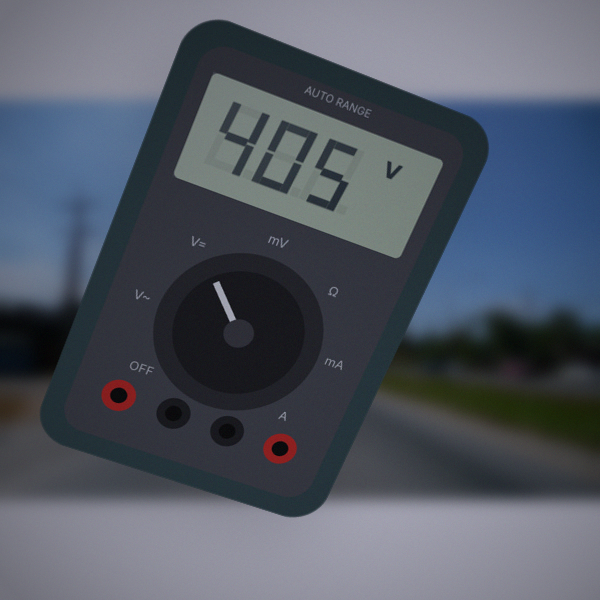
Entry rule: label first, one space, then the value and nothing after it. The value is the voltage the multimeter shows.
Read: 405 V
